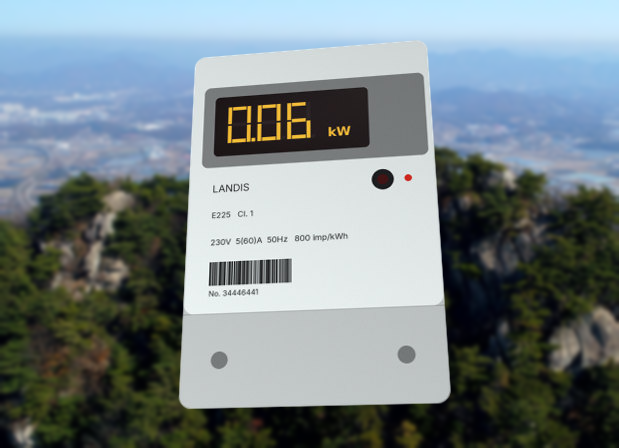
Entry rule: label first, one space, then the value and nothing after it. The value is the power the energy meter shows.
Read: 0.06 kW
